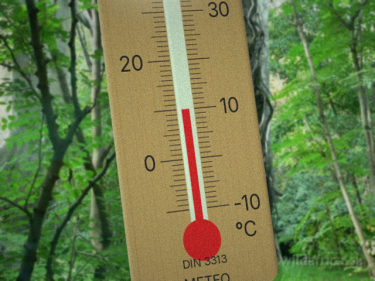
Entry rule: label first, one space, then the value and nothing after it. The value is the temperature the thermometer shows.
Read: 10 °C
